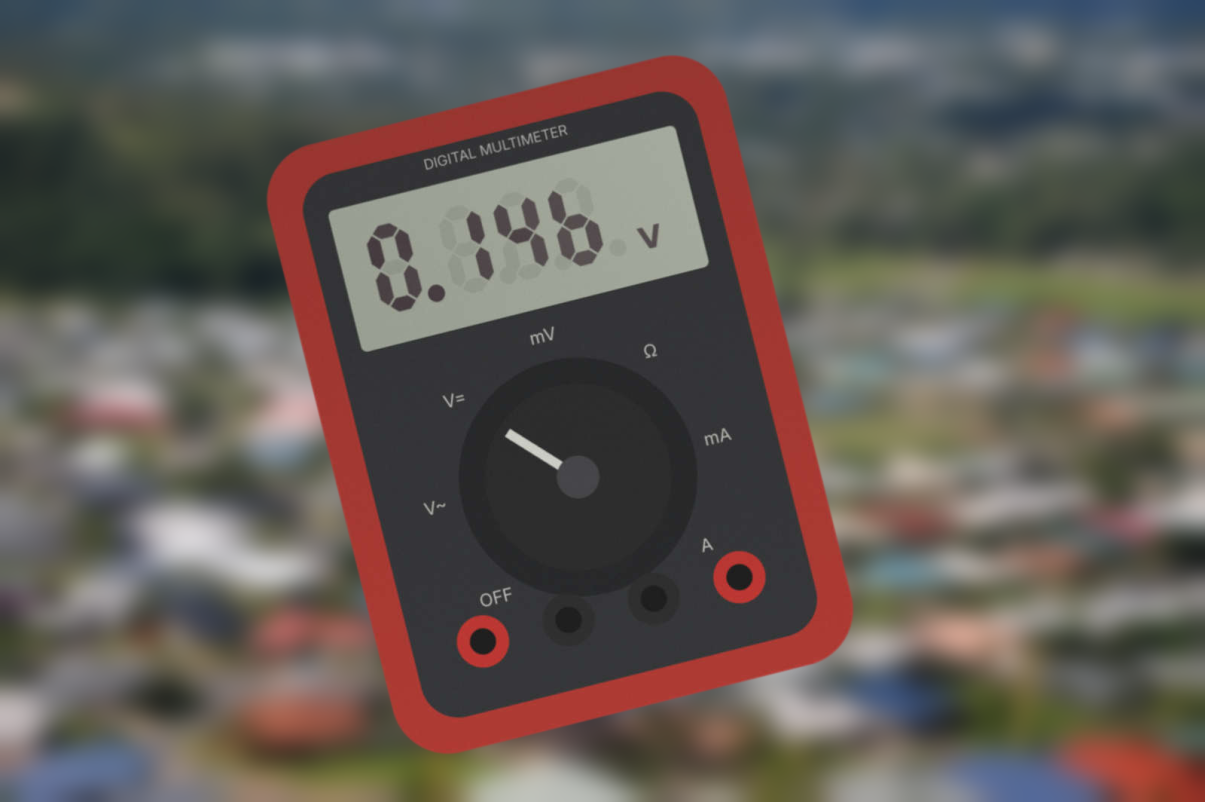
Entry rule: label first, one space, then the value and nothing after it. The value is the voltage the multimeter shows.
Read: 0.146 V
